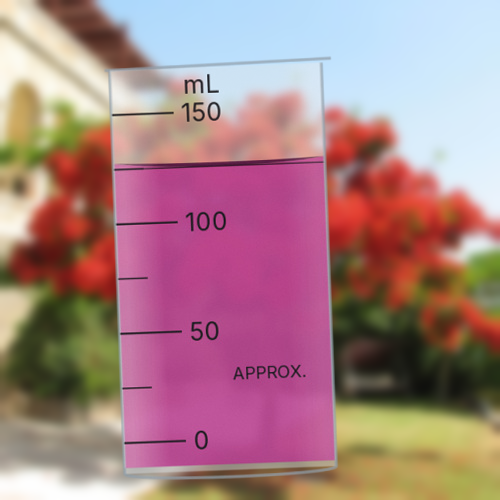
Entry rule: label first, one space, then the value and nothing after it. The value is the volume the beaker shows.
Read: 125 mL
